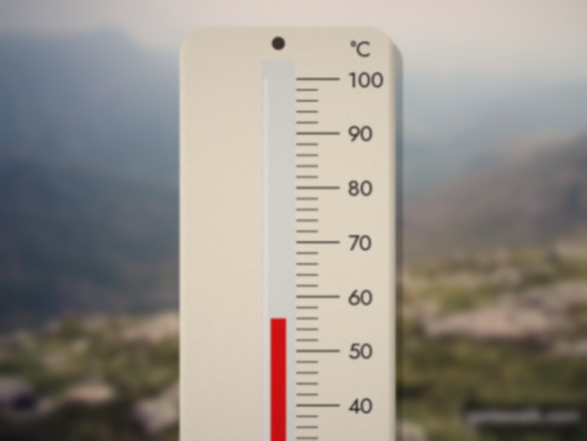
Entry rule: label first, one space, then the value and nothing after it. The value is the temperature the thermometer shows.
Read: 56 °C
